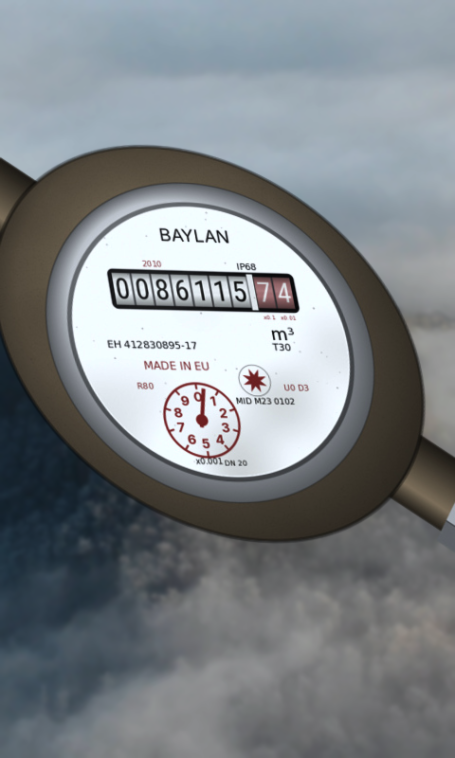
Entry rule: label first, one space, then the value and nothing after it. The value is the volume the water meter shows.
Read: 86115.740 m³
